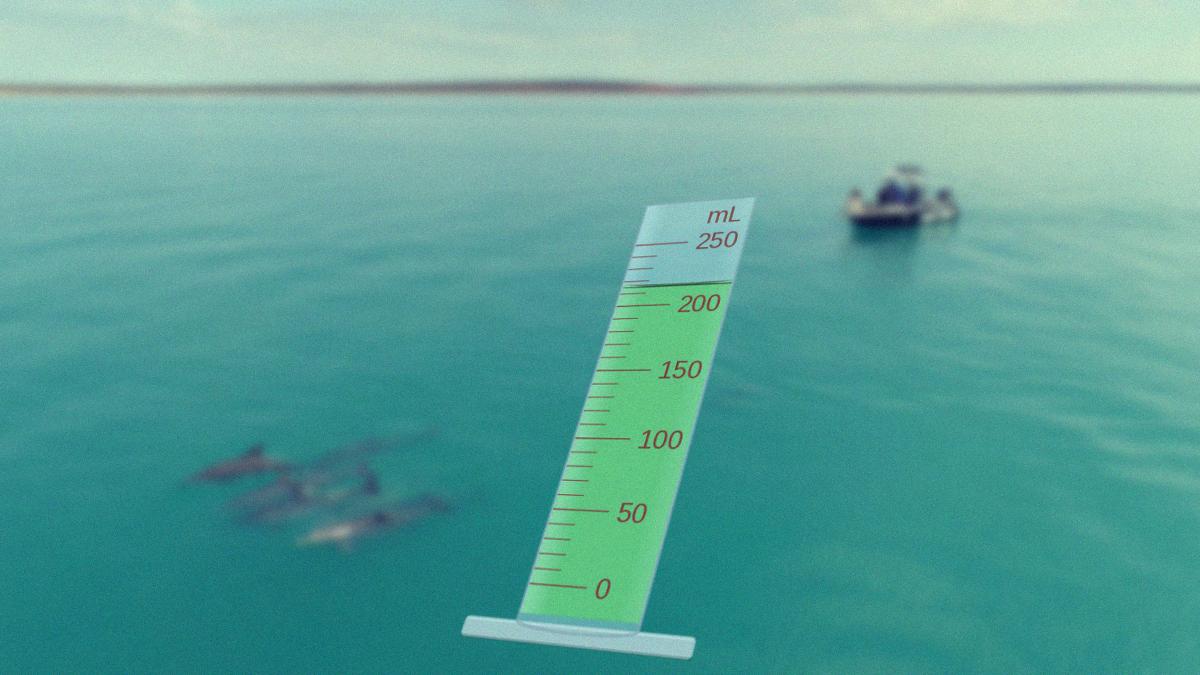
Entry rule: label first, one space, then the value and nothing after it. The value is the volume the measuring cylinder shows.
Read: 215 mL
